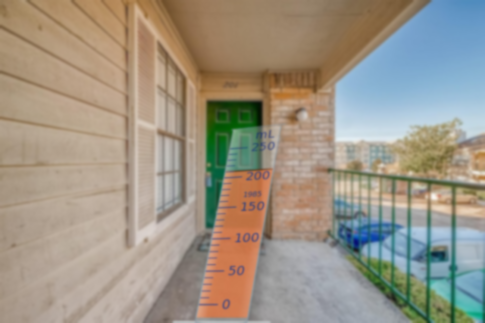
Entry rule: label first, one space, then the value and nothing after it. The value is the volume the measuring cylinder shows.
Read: 210 mL
